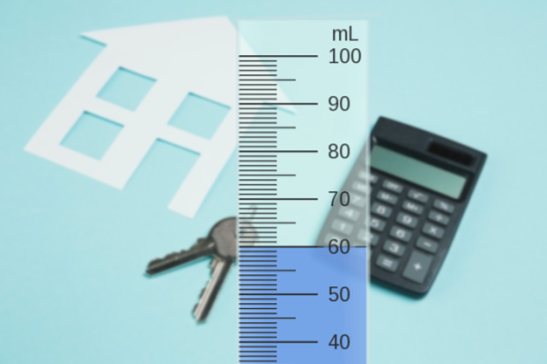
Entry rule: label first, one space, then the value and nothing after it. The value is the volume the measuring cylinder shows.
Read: 60 mL
